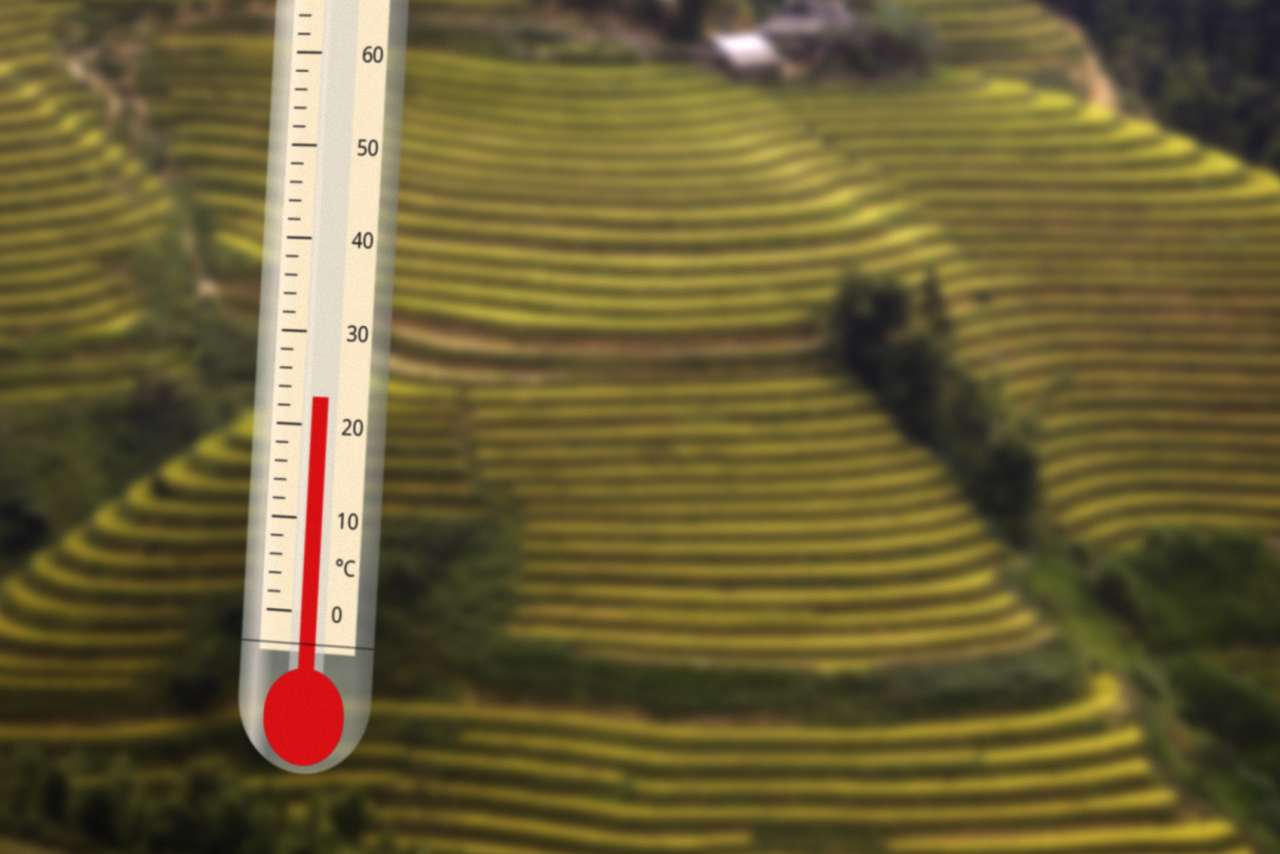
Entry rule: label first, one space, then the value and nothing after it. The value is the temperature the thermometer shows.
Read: 23 °C
